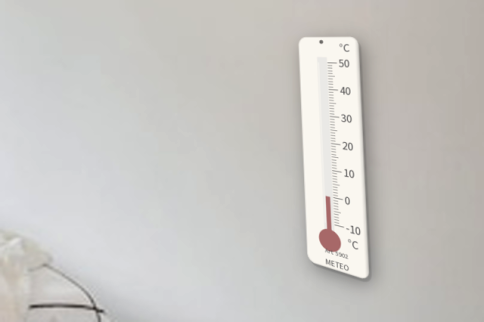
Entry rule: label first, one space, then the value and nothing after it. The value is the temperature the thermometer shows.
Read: 0 °C
